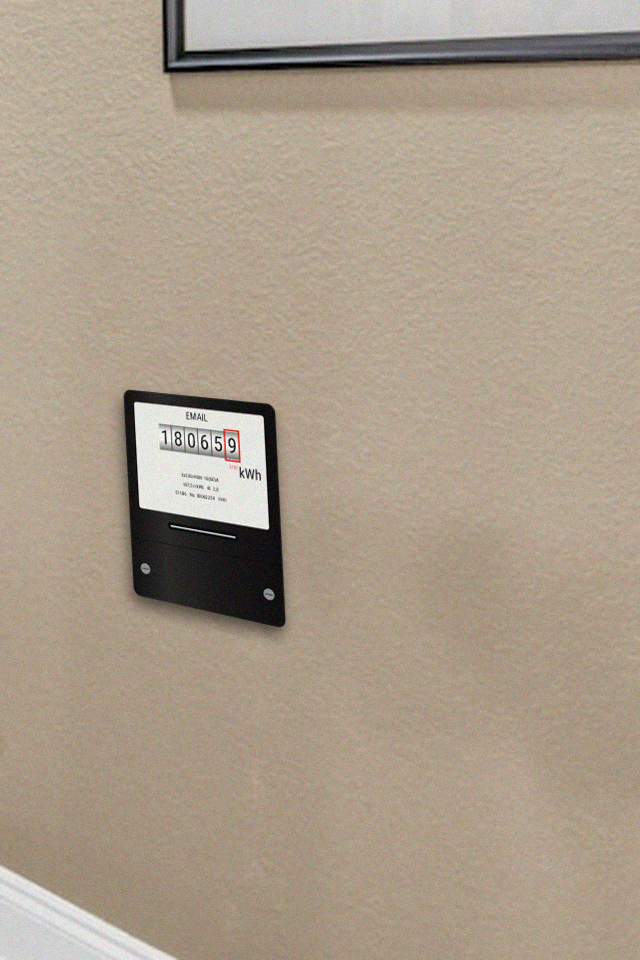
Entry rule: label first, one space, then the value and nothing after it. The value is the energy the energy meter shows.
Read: 18065.9 kWh
